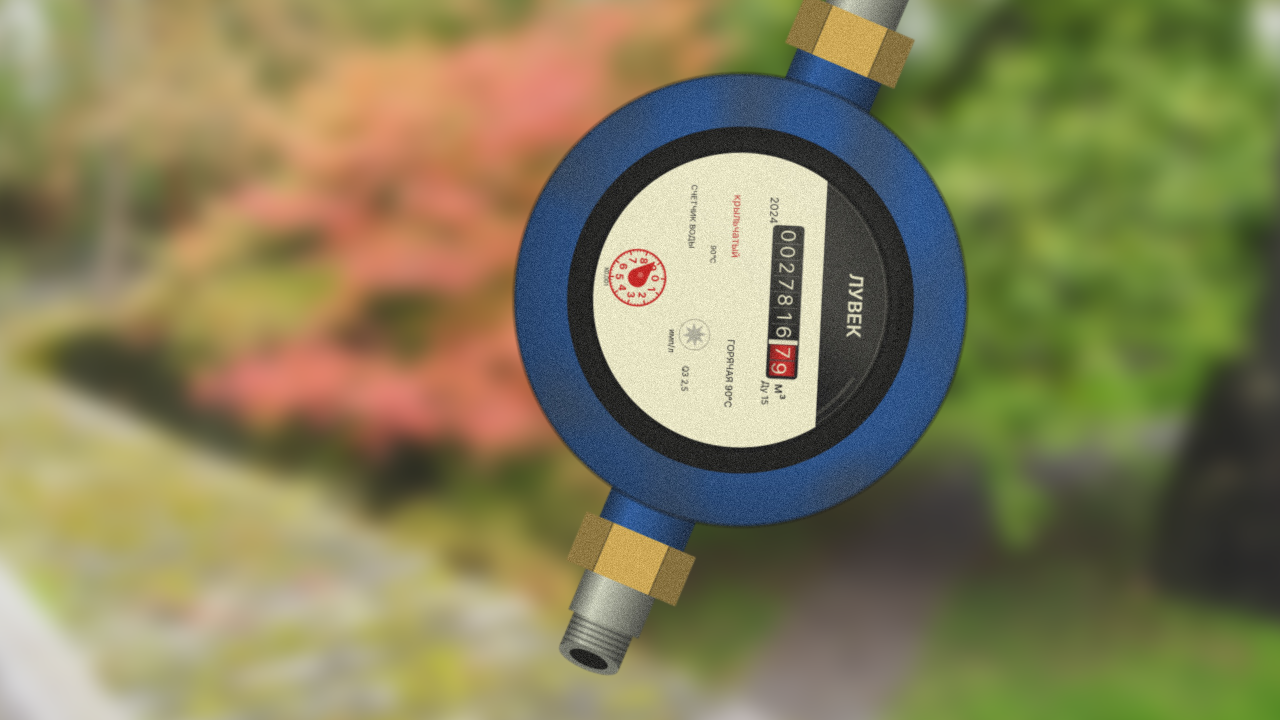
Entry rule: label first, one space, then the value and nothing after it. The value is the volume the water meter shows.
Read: 27816.788 m³
